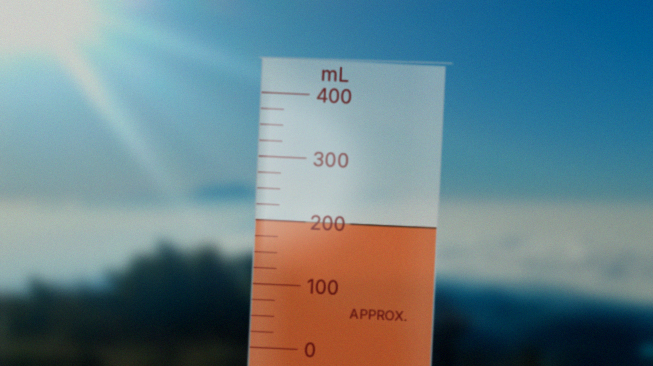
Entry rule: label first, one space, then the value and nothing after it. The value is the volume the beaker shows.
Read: 200 mL
